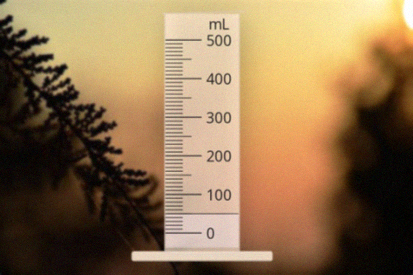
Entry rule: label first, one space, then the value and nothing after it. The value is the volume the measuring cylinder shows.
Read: 50 mL
